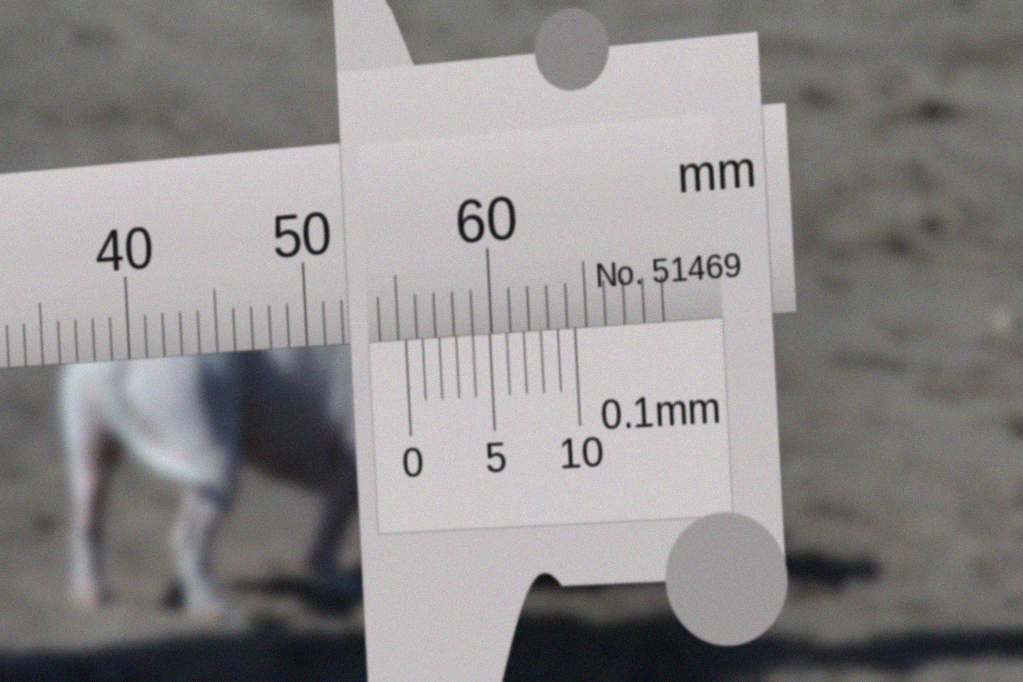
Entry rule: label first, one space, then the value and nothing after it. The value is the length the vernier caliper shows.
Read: 55.4 mm
